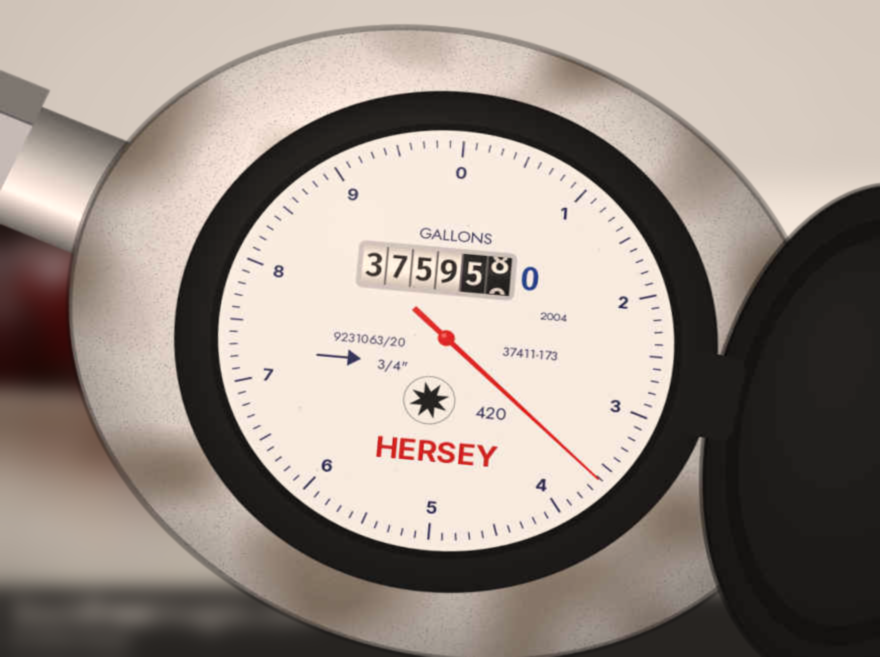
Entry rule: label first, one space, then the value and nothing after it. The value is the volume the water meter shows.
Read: 3759583.6 gal
